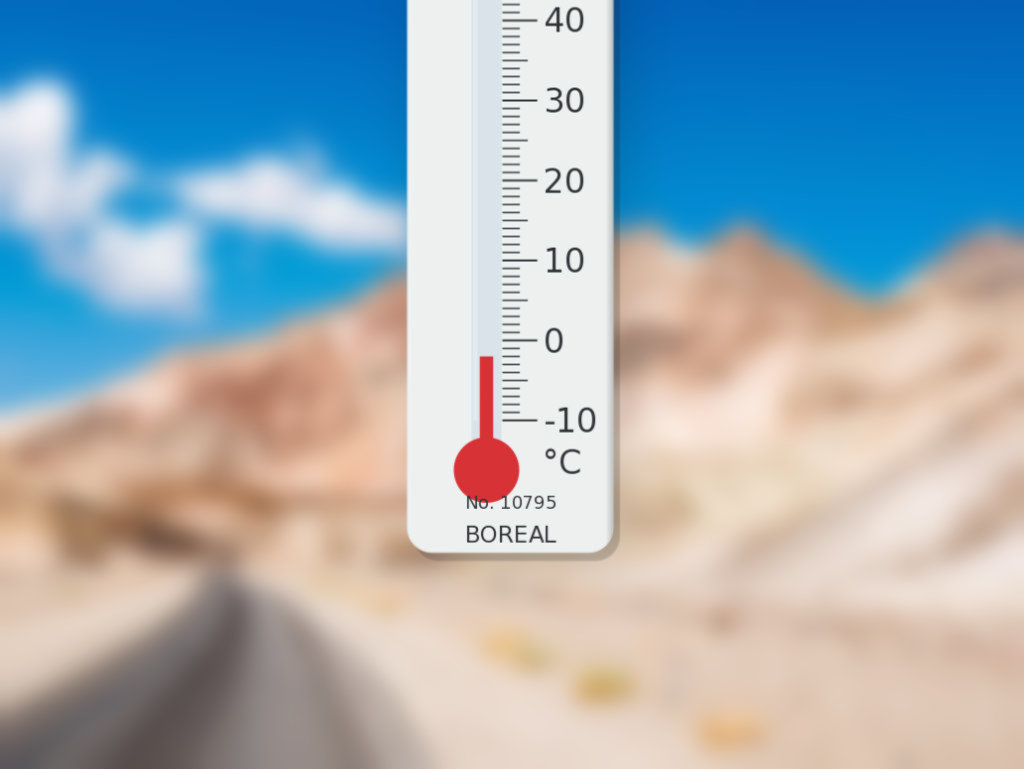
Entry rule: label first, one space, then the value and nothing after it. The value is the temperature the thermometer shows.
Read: -2 °C
